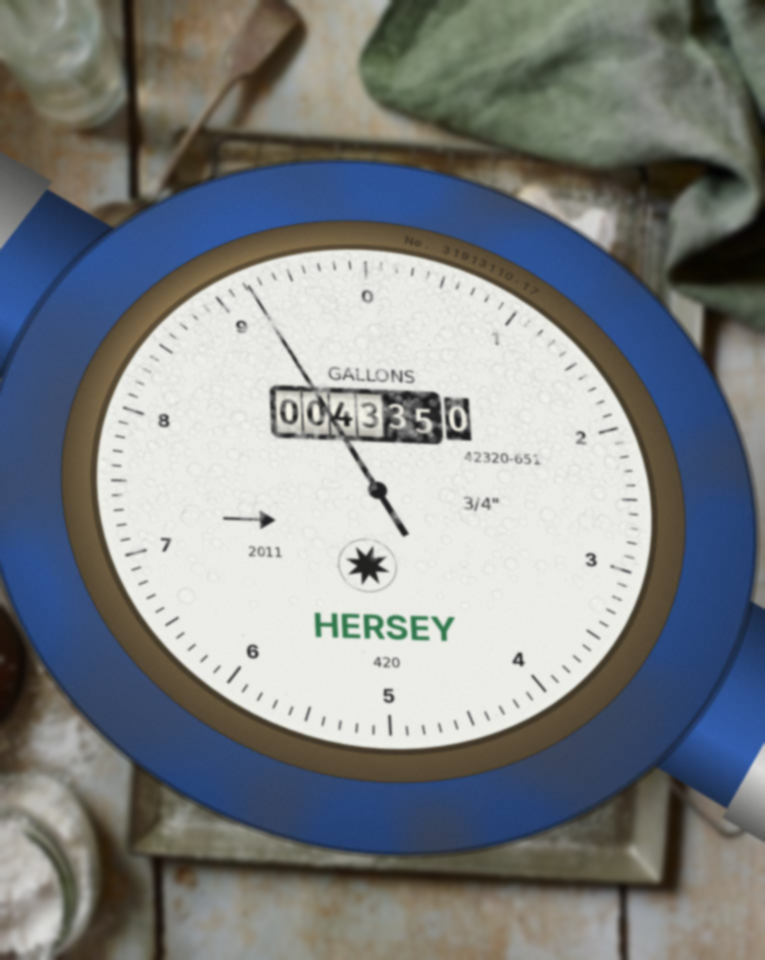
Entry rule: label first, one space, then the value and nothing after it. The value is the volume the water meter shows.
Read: 43349.2 gal
